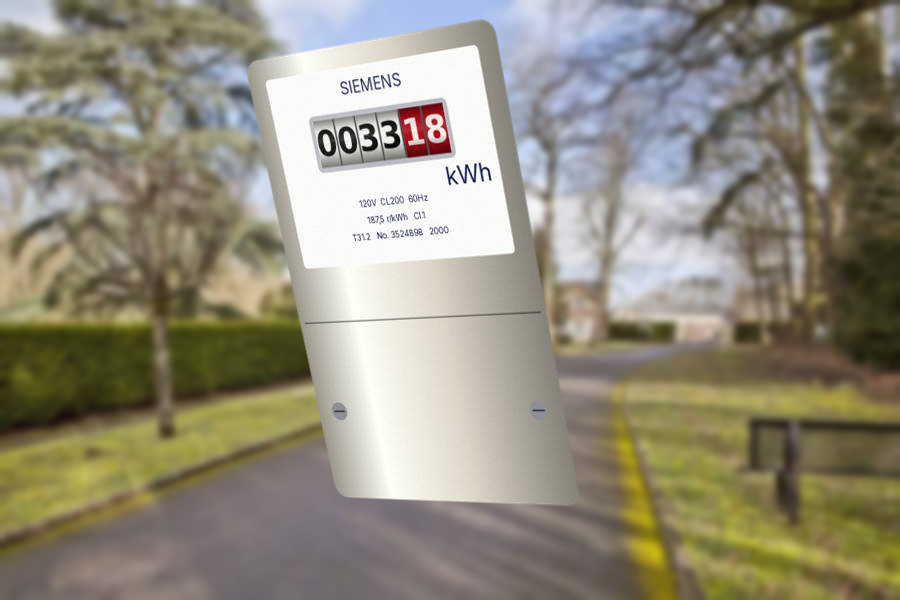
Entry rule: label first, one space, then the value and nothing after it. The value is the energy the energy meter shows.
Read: 33.18 kWh
